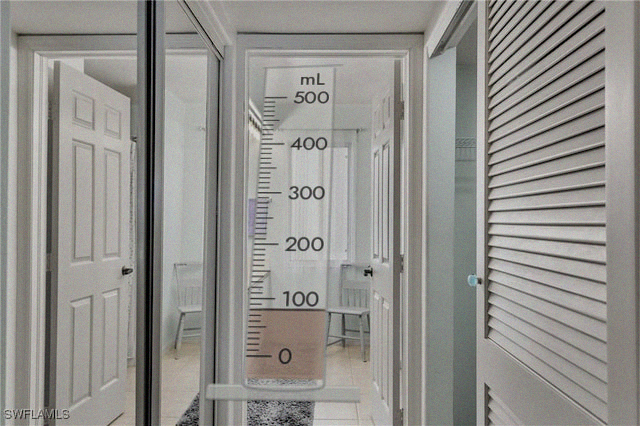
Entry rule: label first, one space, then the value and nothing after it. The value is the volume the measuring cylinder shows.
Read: 80 mL
